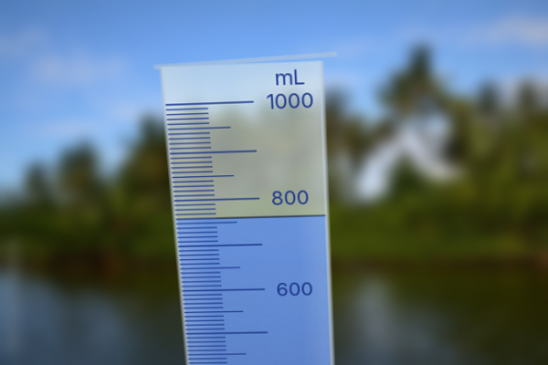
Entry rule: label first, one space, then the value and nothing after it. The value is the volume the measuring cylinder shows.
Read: 760 mL
